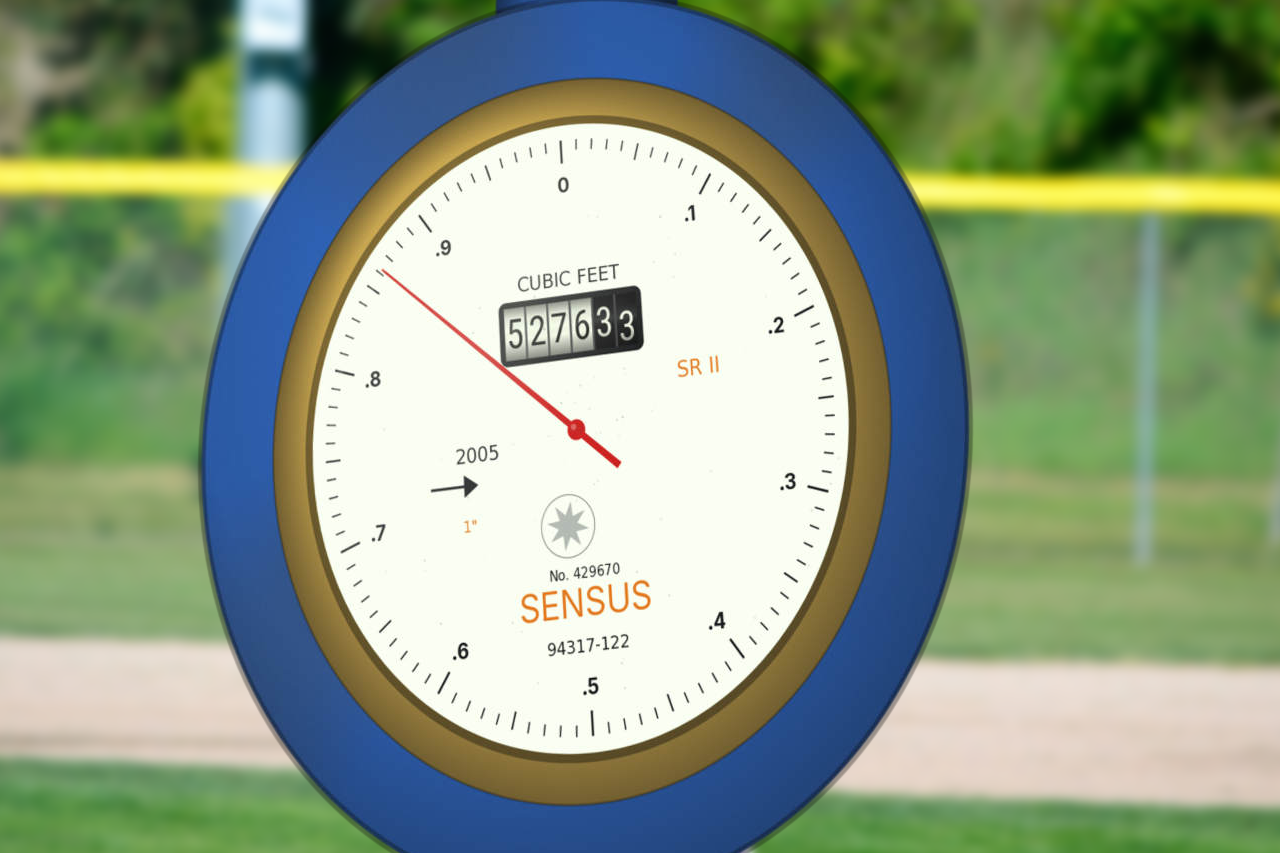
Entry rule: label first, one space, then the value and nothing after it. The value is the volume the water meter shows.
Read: 527632.86 ft³
